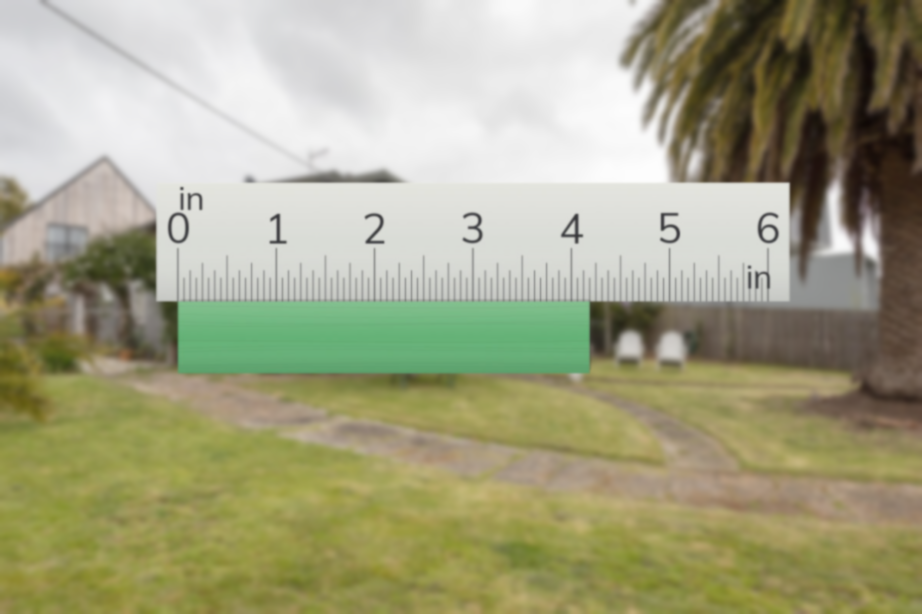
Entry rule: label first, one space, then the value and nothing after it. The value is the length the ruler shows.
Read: 4.1875 in
